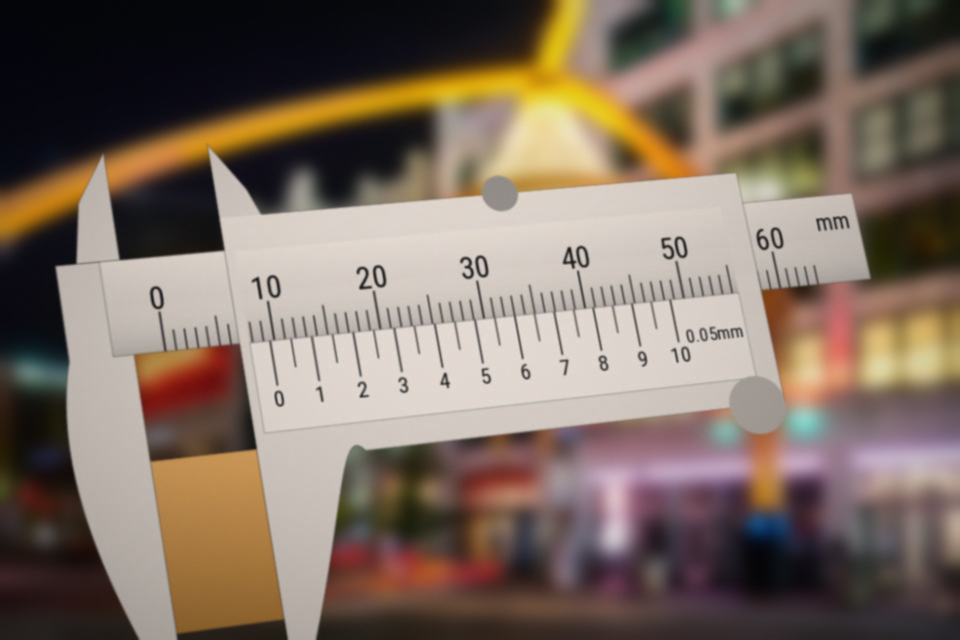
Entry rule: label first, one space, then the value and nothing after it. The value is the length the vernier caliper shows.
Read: 9.6 mm
